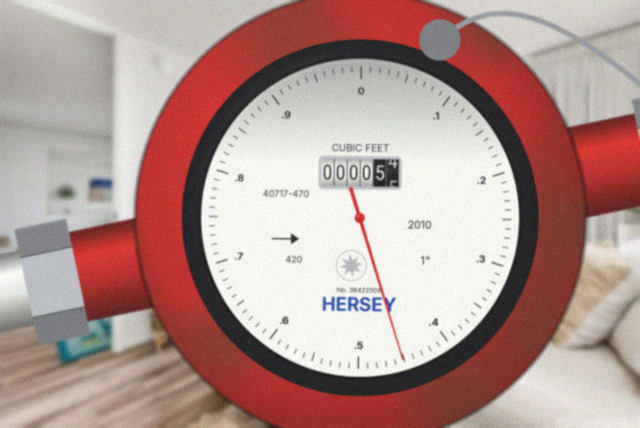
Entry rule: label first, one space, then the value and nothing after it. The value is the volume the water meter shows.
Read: 54.45 ft³
